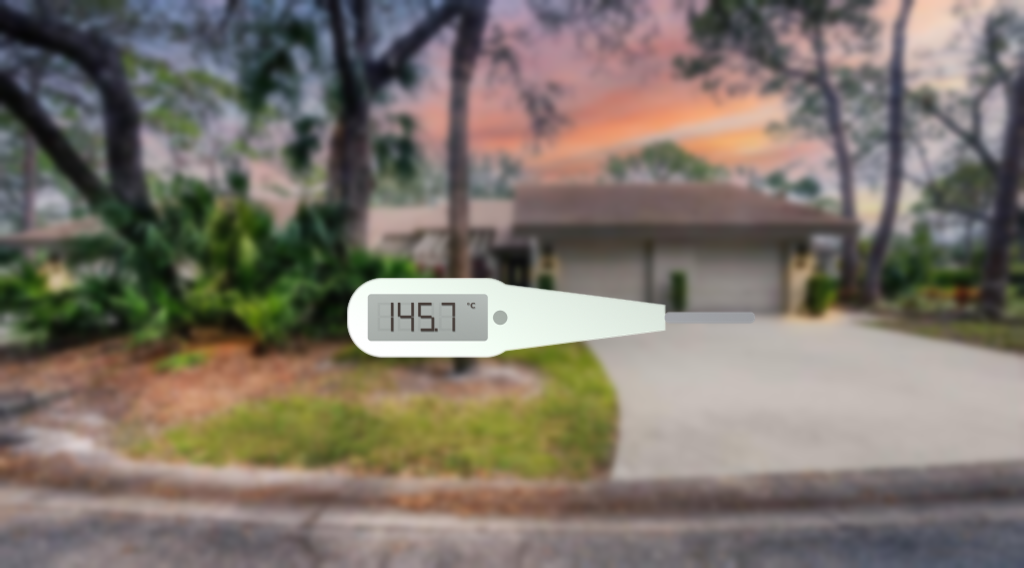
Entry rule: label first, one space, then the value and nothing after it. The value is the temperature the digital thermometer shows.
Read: 145.7 °C
